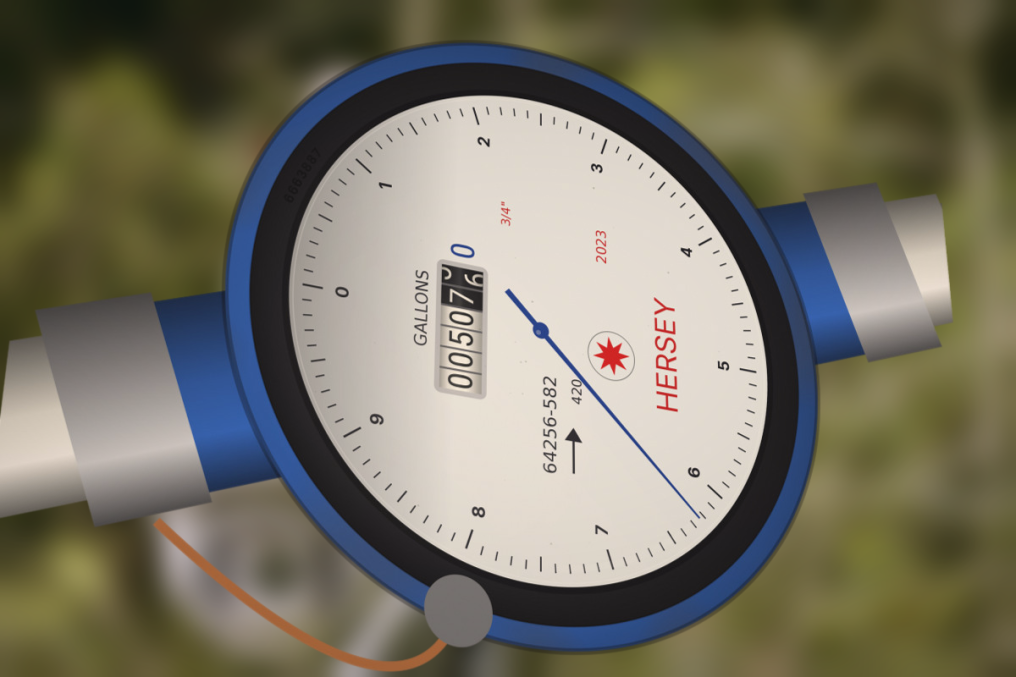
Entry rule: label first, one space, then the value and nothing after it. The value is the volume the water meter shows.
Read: 50756.2 gal
